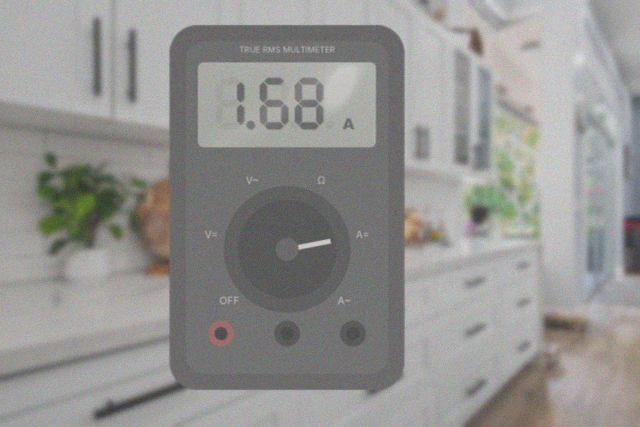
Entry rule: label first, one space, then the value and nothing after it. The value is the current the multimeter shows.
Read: 1.68 A
